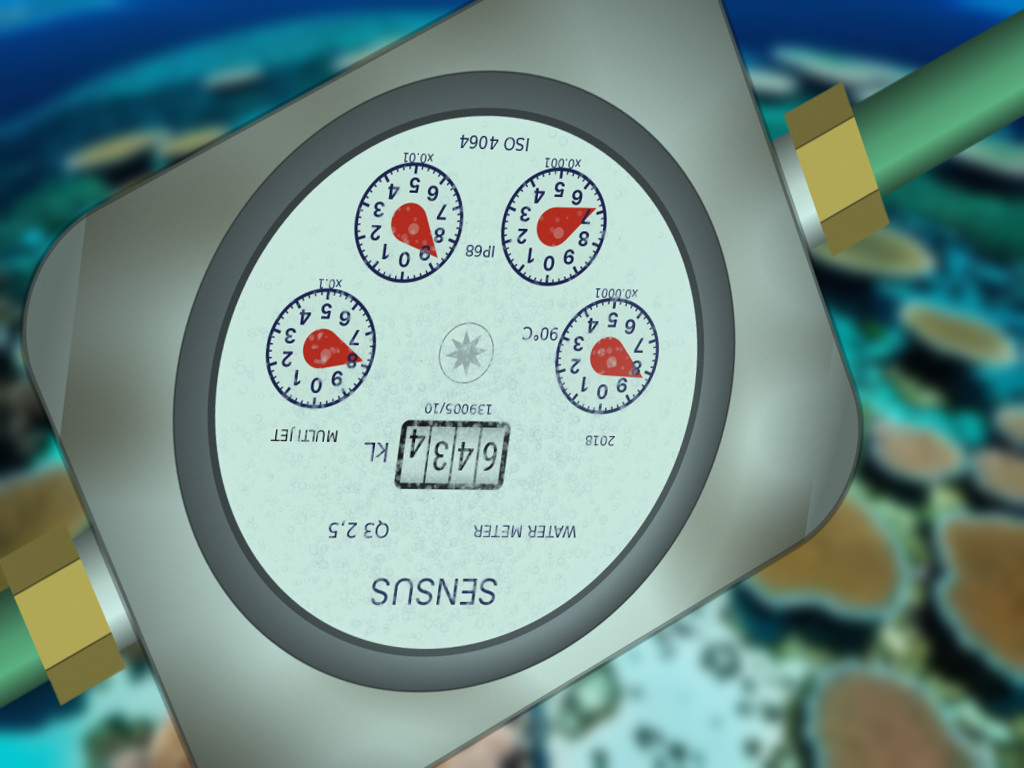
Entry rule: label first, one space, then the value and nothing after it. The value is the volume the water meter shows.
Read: 6433.7868 kL
